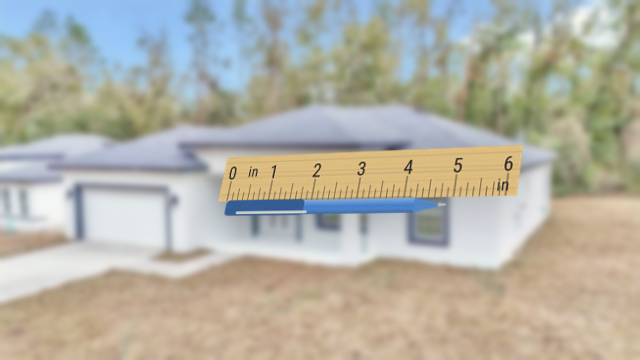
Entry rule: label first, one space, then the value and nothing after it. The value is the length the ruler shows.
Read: 4.875 in
